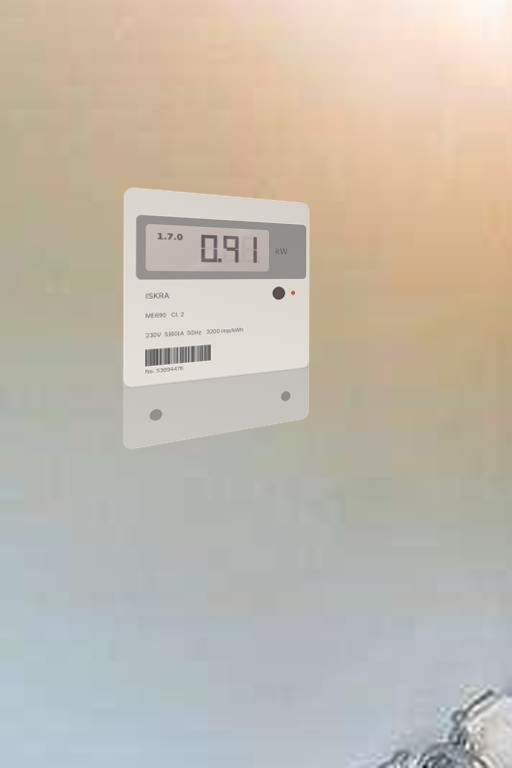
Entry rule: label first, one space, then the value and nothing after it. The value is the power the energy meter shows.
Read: 0.91 kW
